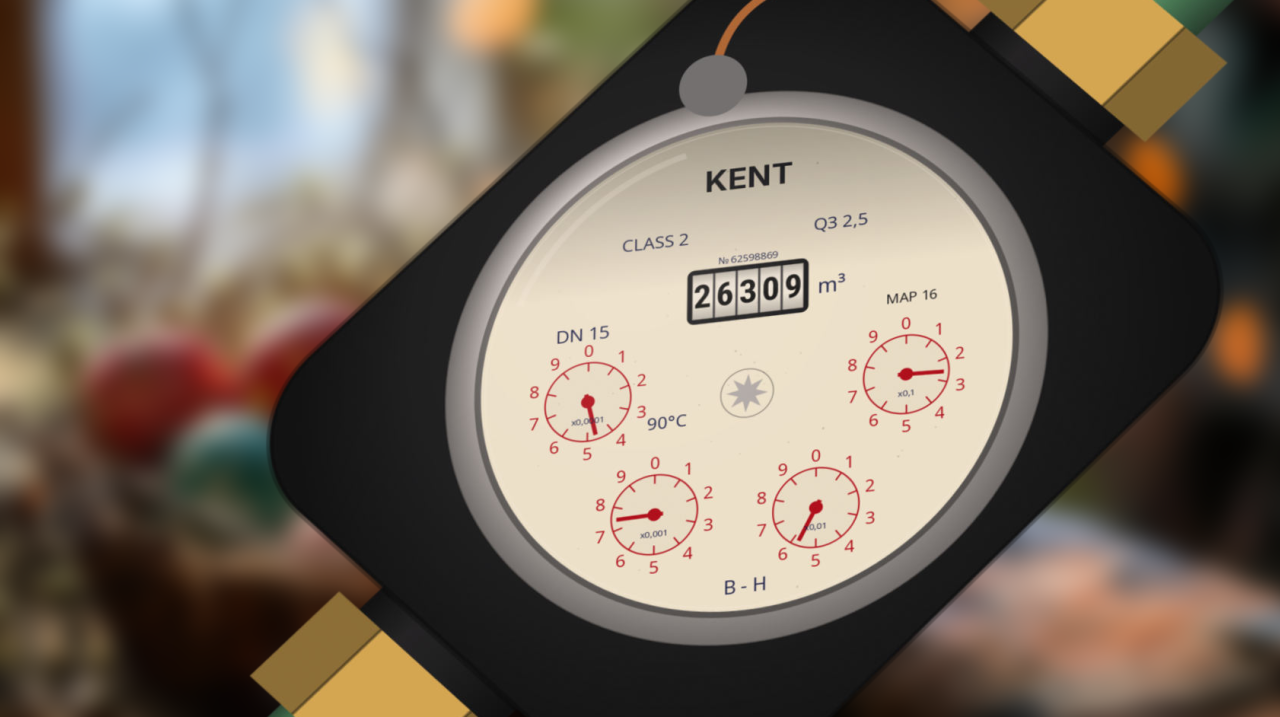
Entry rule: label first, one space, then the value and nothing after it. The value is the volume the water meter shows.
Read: 26309.2574 m³
